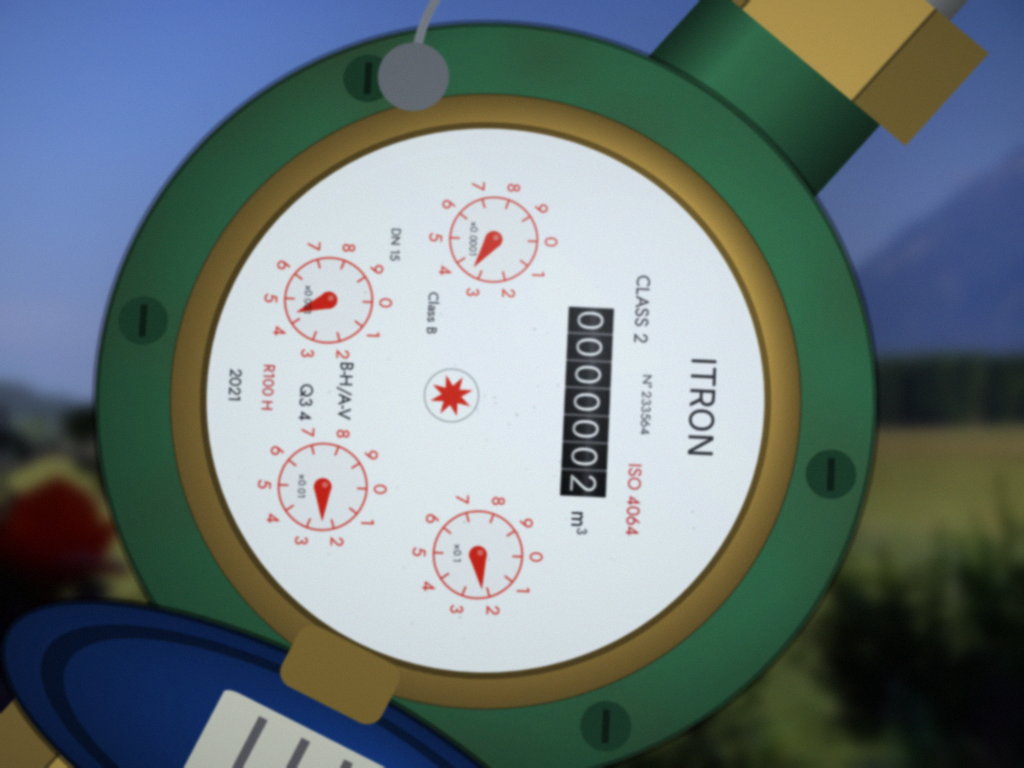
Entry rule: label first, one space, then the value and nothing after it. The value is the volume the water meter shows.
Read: 2.2243 m³
